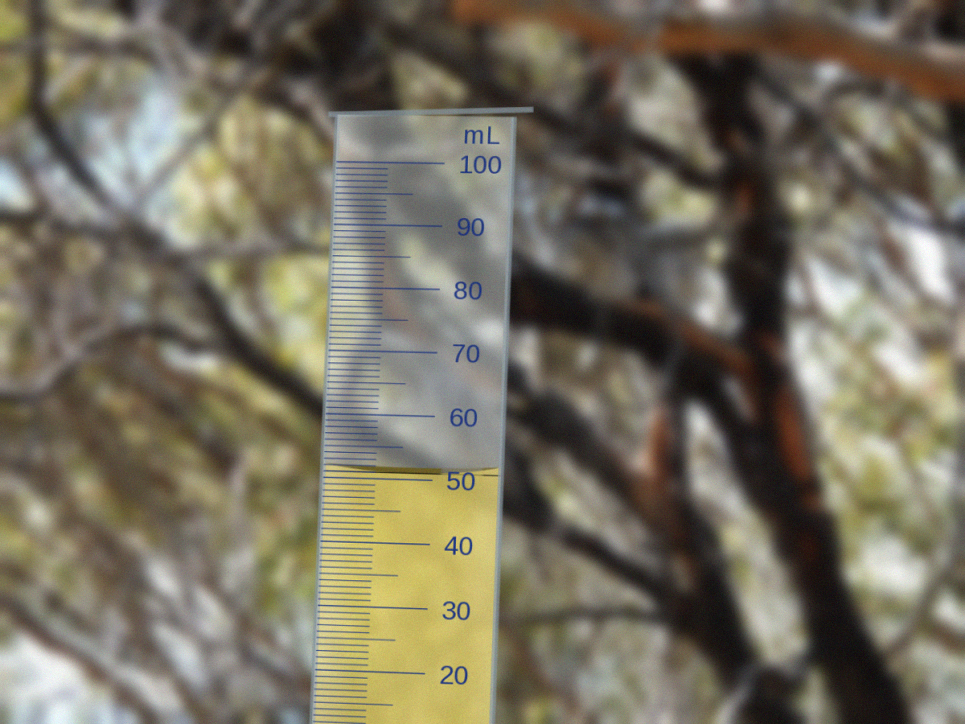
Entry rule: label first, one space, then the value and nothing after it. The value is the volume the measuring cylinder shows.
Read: 51 mL
